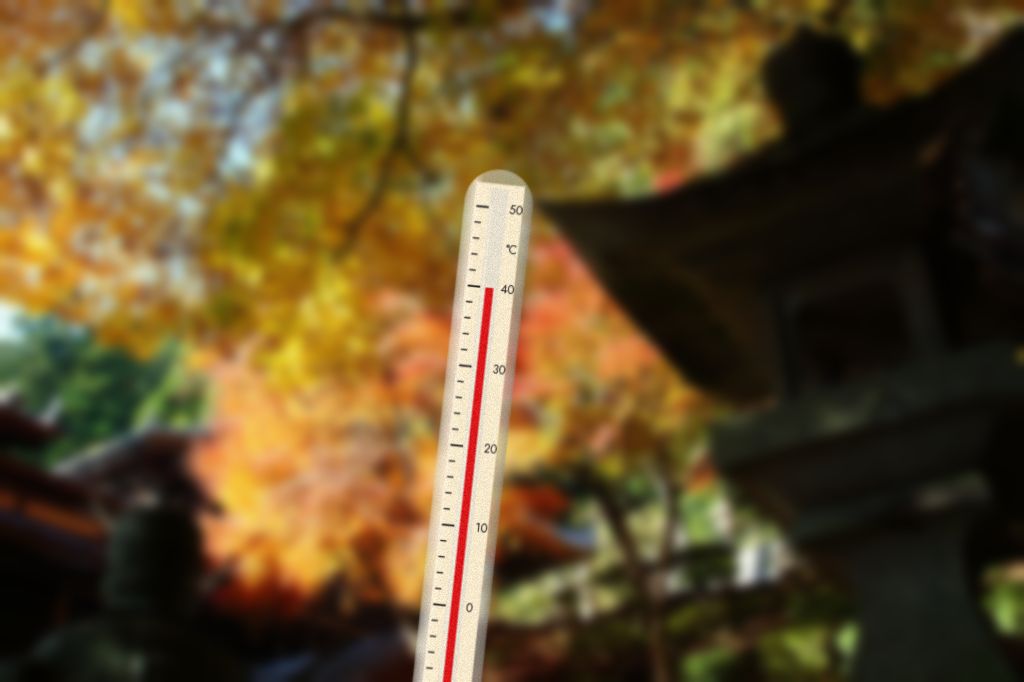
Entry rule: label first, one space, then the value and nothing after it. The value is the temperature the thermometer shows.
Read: 40 °C
